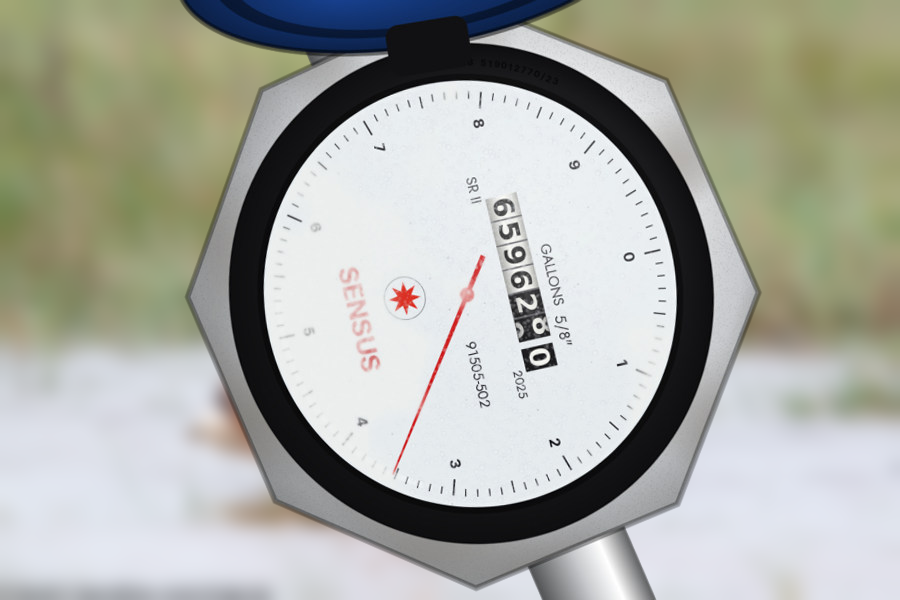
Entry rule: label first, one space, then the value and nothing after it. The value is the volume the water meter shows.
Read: 6596283.5 gal
